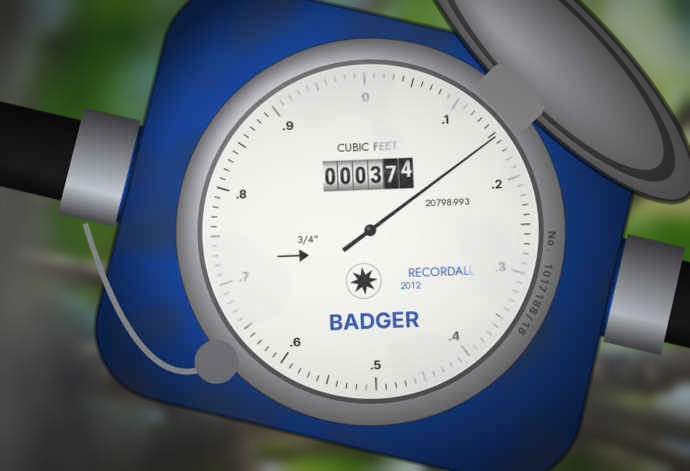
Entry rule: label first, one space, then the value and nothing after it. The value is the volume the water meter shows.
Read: 374.15 ft³
